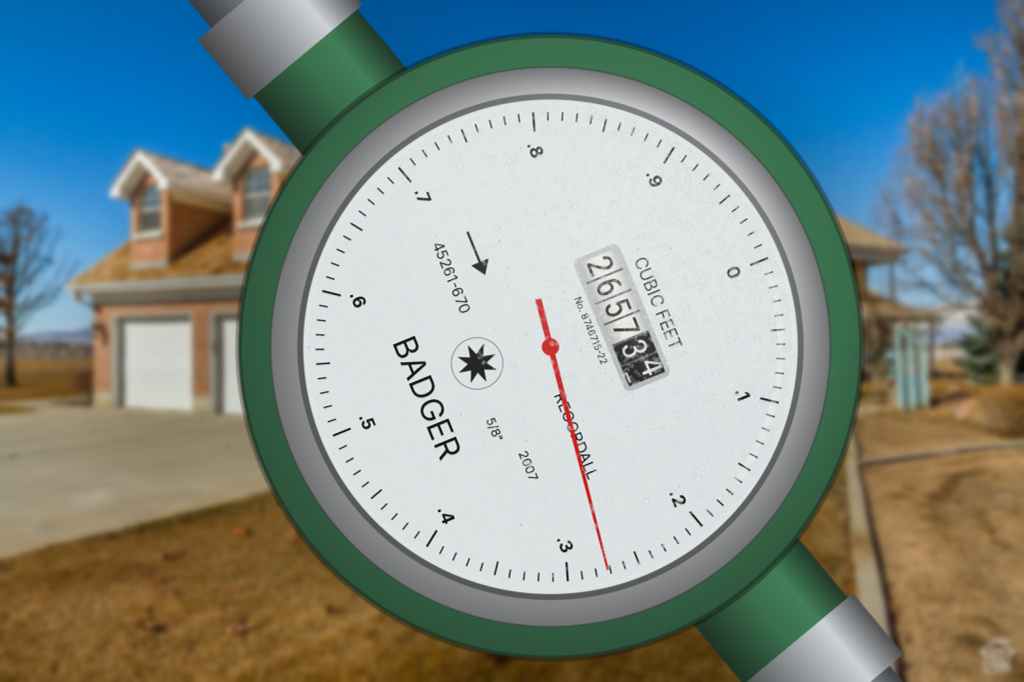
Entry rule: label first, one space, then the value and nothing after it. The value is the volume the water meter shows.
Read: 265734.27 ft³
